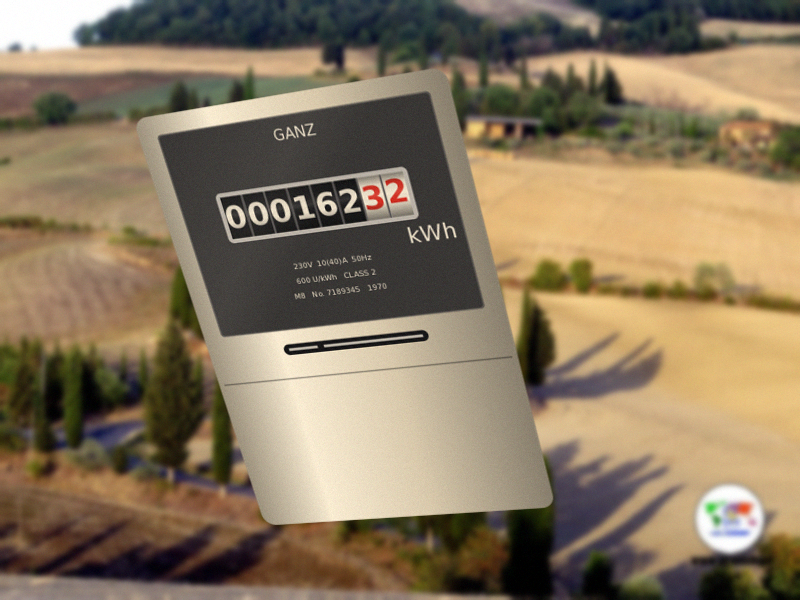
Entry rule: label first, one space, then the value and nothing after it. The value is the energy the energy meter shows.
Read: 162.32 kWh
